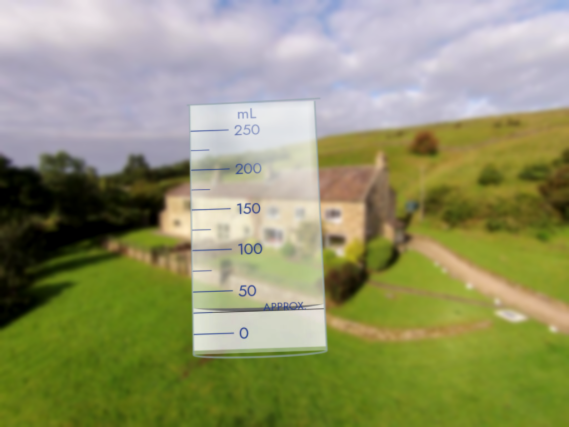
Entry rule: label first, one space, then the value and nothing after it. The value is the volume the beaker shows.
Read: 25 mL
